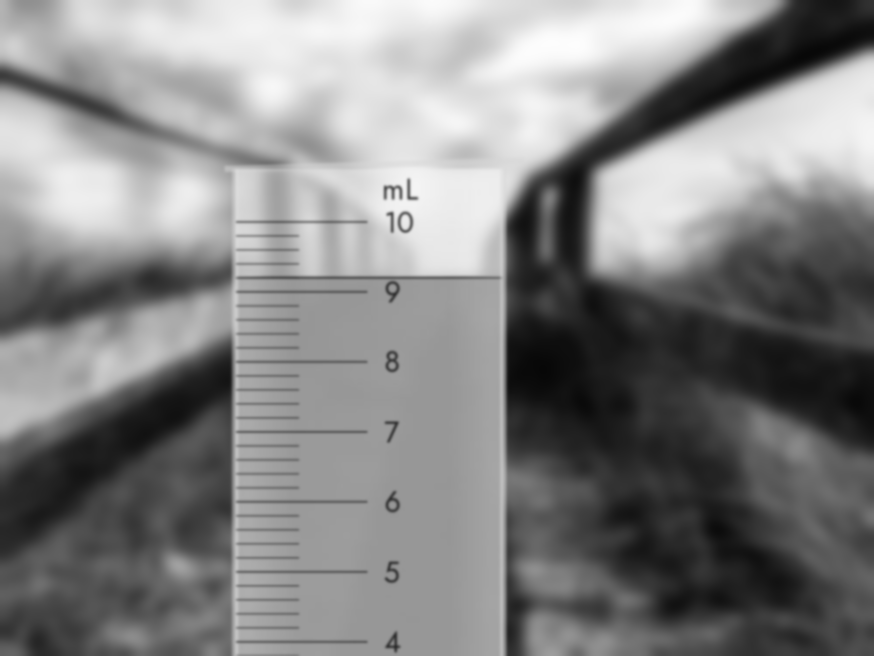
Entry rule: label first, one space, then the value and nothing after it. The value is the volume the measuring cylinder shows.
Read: 9.2 mL
